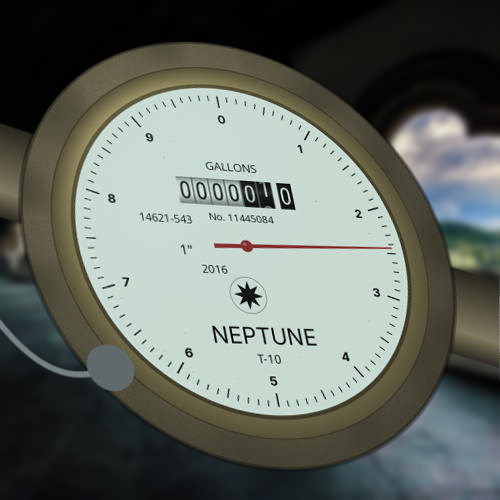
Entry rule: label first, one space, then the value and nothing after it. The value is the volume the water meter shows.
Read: 12.4 gal
